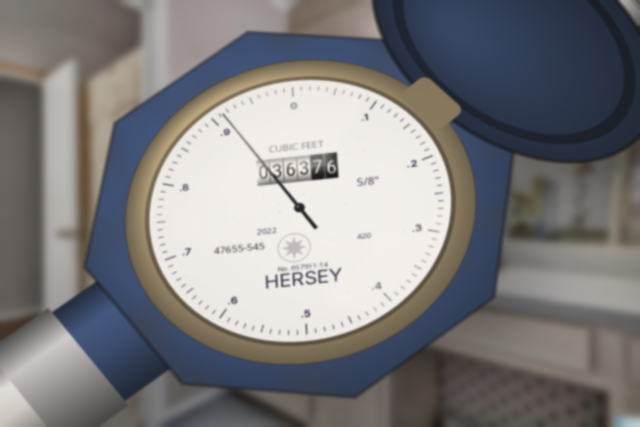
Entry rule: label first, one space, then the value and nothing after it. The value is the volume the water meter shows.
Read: 36375.91 ft³
